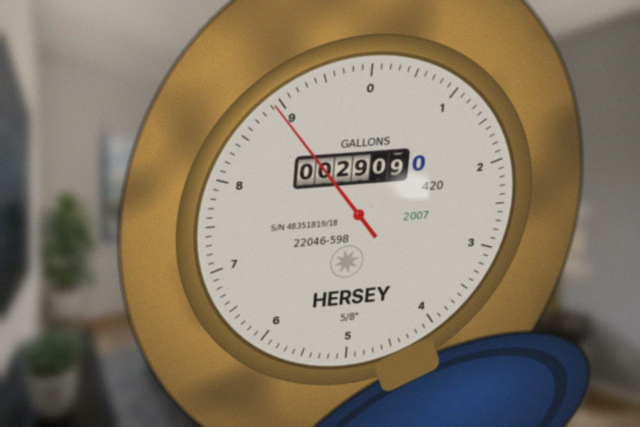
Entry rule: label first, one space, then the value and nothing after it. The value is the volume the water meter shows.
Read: 29088.9 gal
